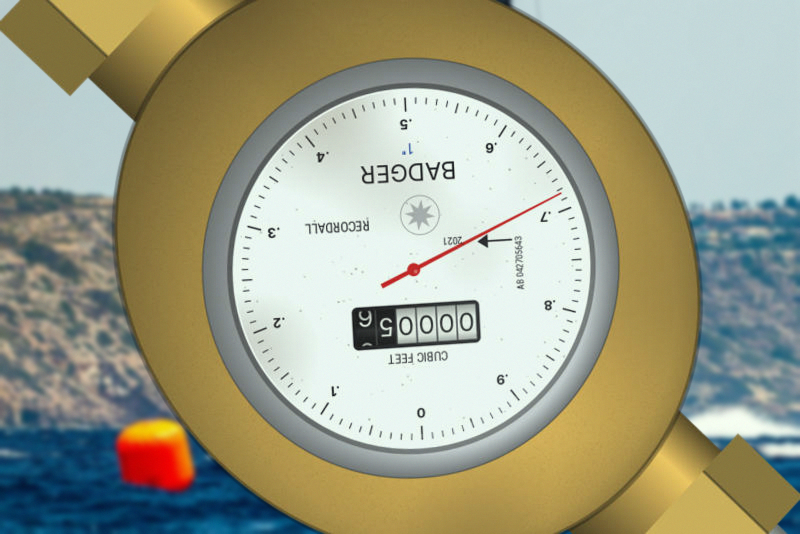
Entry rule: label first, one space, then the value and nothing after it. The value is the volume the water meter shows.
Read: 55.68 ft³
